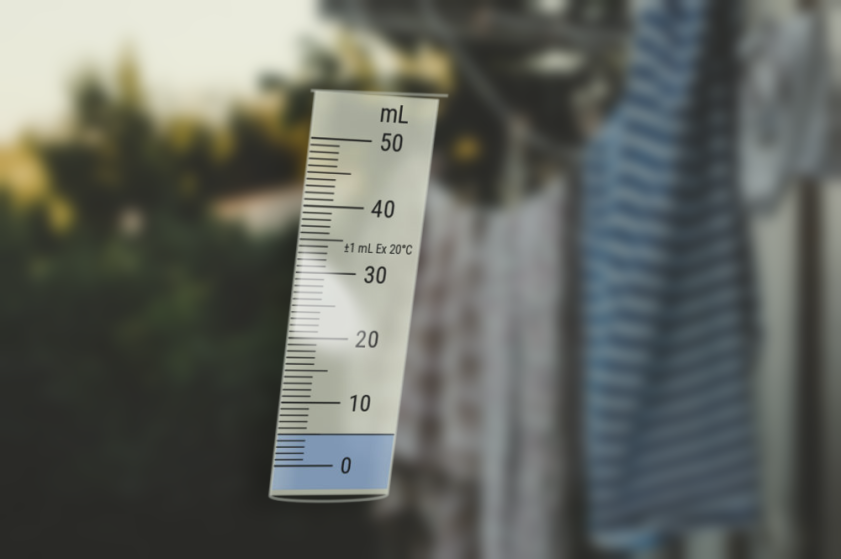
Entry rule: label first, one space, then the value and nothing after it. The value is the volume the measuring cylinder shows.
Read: 5 mL
